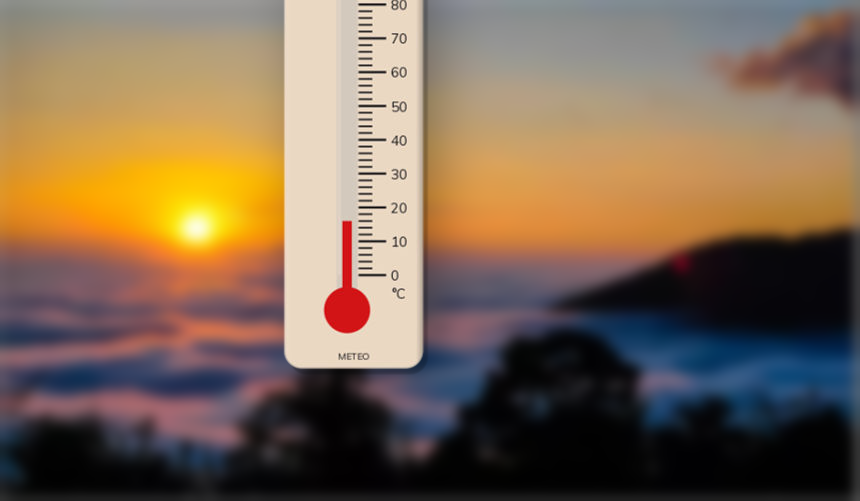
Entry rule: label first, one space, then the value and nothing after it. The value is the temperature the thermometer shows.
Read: 16 °C
